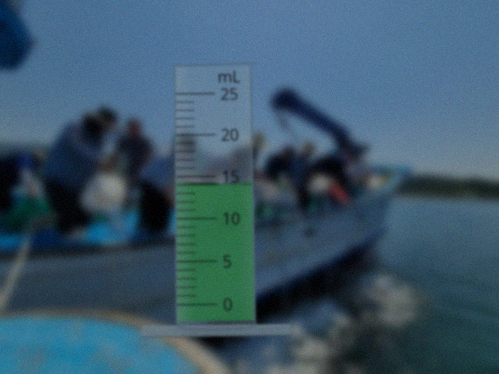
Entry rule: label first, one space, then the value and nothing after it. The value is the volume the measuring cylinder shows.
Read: 14 mL
